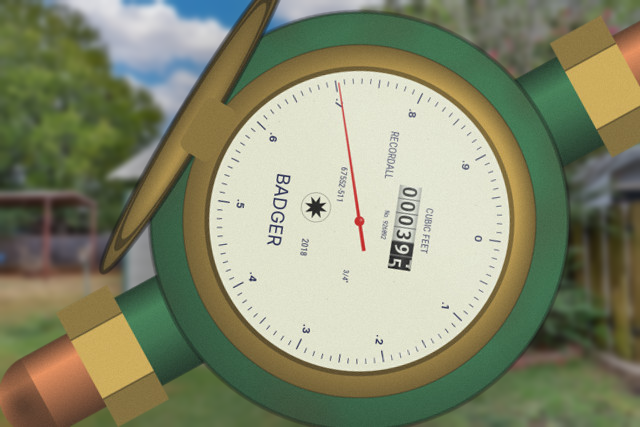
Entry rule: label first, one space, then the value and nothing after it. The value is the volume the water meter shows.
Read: 394.70 ft³
